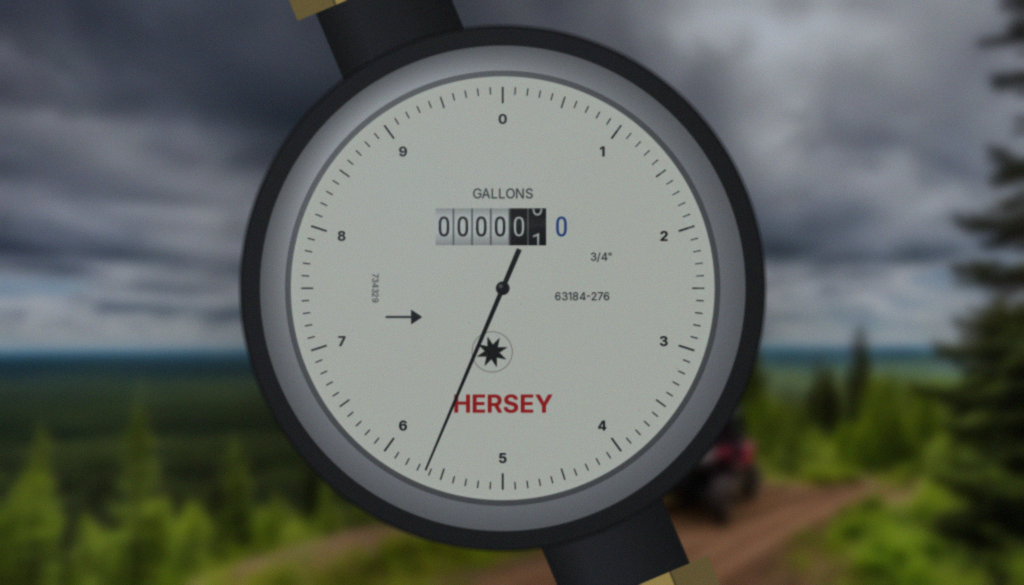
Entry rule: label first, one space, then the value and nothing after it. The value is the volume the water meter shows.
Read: 5.6 gal
